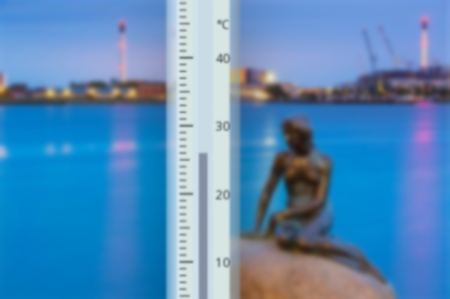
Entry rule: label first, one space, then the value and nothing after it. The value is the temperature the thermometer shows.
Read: 26 °C
